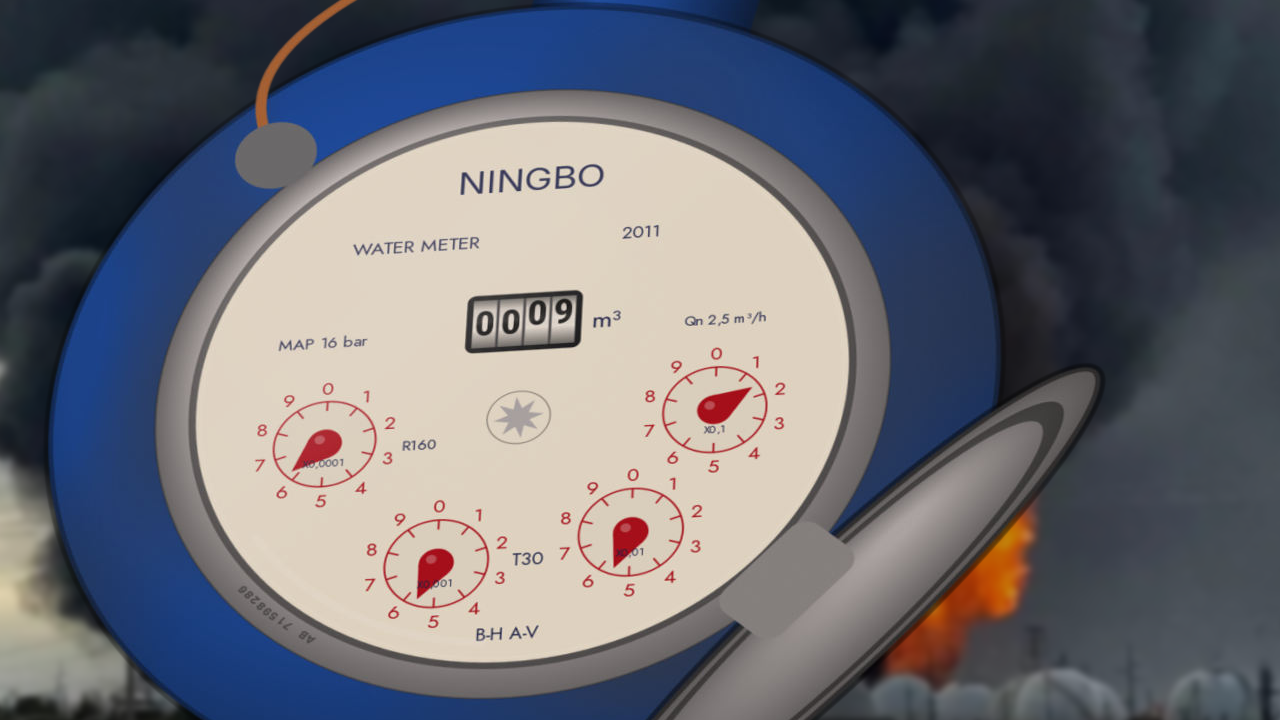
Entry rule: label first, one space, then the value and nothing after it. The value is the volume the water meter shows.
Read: 9.1556 m³
